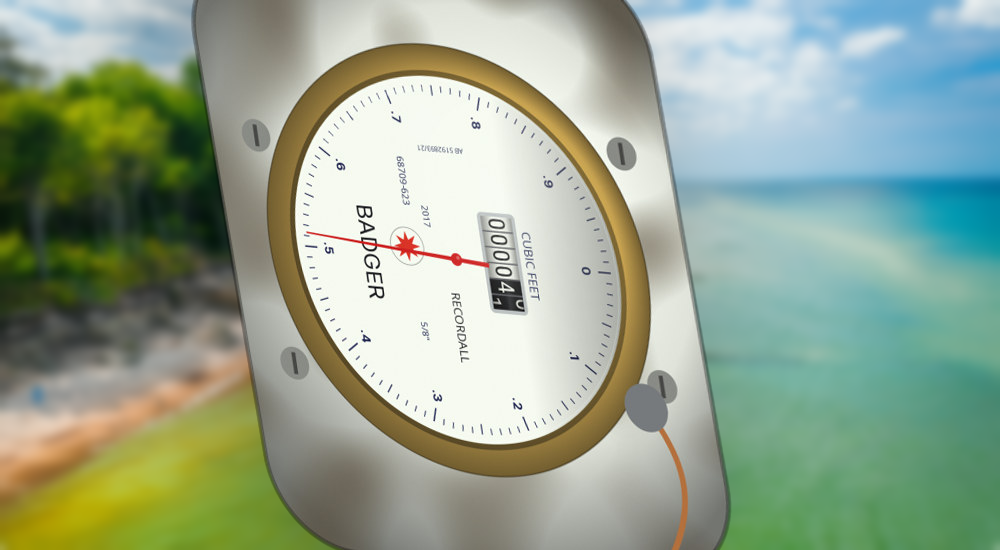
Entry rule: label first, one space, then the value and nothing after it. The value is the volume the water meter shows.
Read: 40.51 ft³
